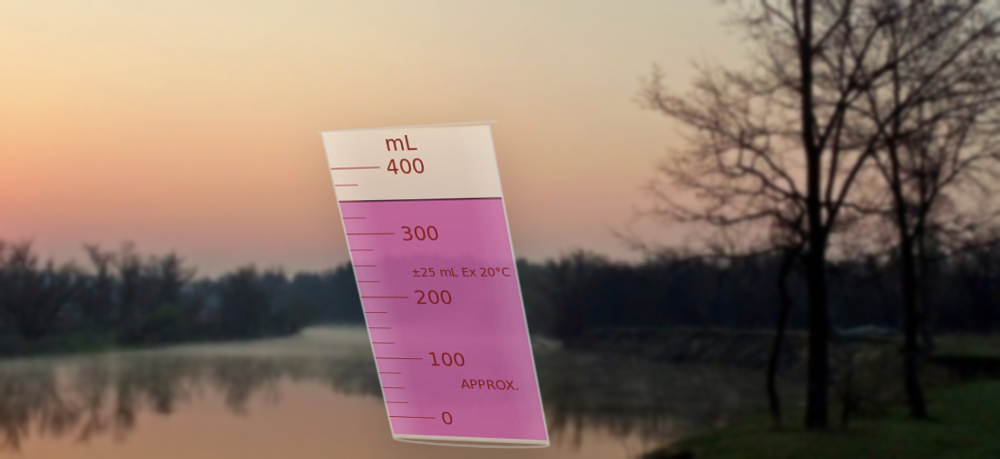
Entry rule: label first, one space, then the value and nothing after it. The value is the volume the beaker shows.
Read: 350 mL
